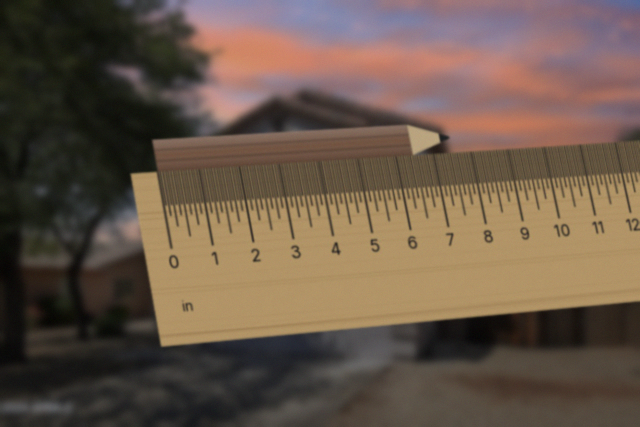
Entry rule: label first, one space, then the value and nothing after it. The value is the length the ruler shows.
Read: 7.5 in
